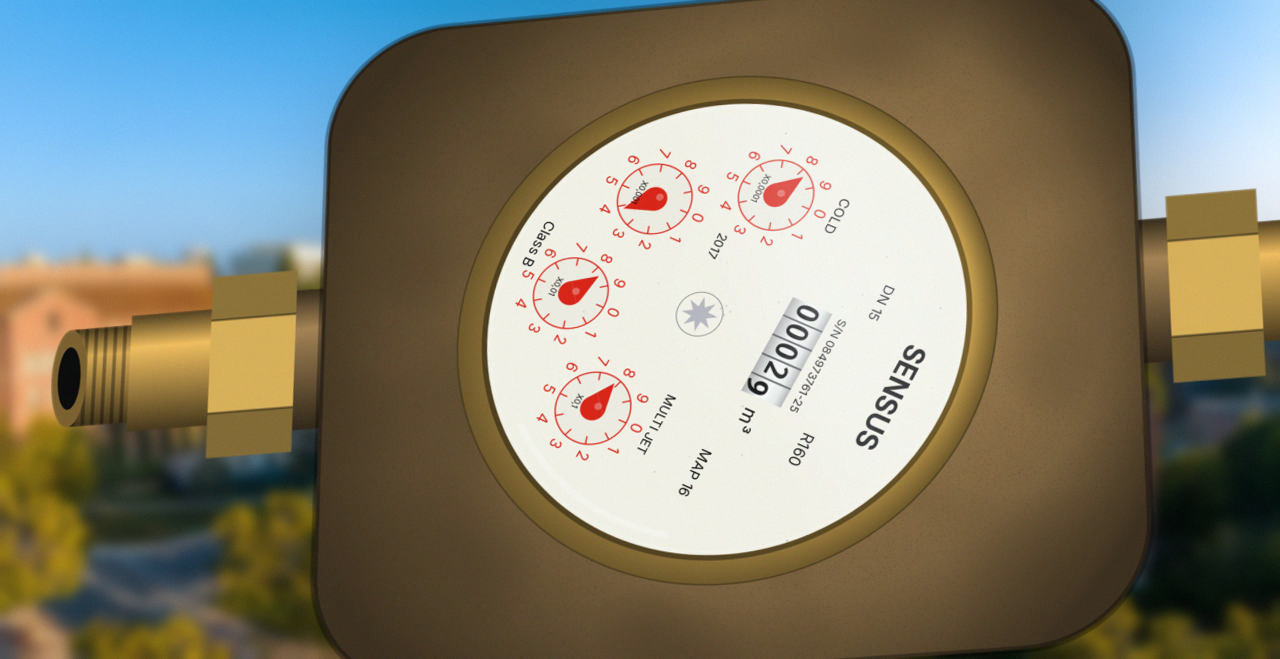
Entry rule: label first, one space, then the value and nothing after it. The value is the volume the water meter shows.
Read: 28.7838 m³
